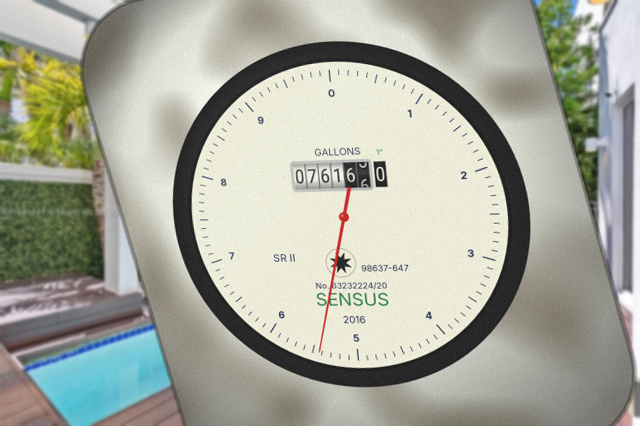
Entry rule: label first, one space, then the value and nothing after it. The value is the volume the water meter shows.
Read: 761655.4 gal
